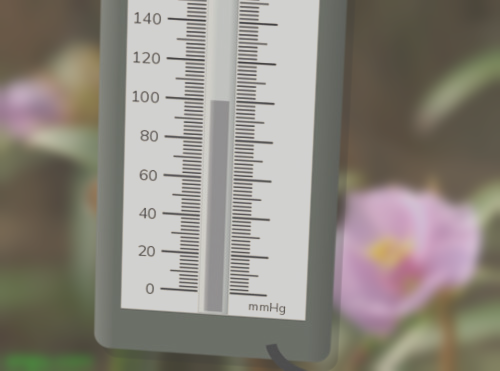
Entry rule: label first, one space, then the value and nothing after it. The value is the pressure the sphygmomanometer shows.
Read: 100 mmHg
